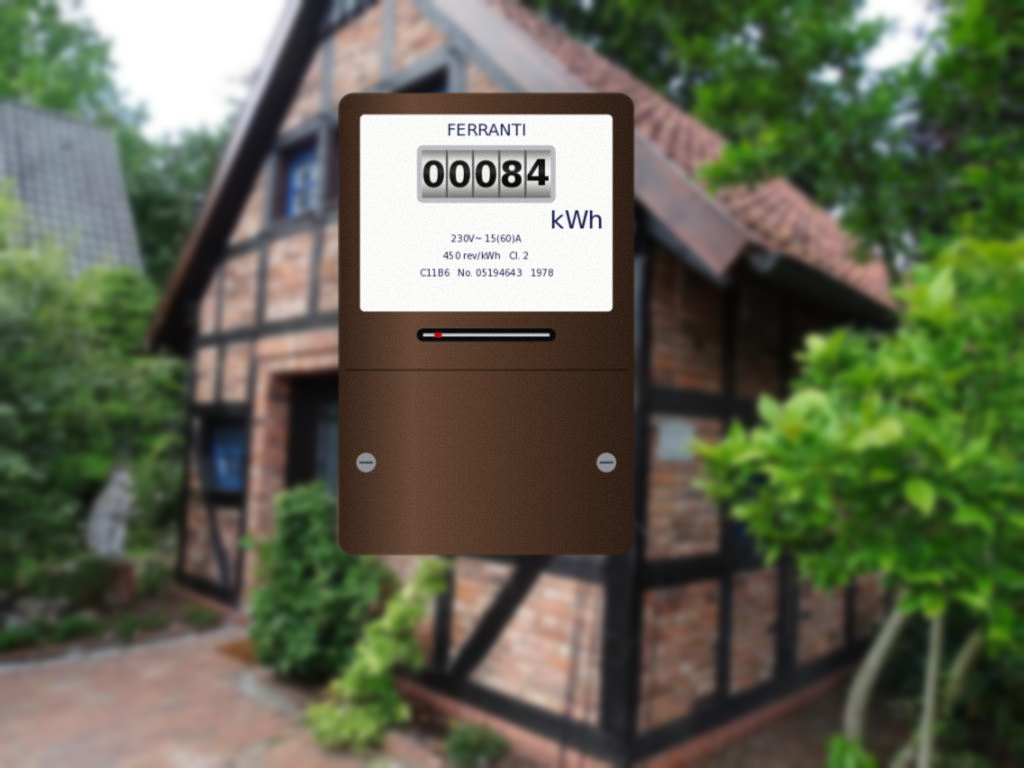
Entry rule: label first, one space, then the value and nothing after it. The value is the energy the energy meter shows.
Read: 84 kWh
